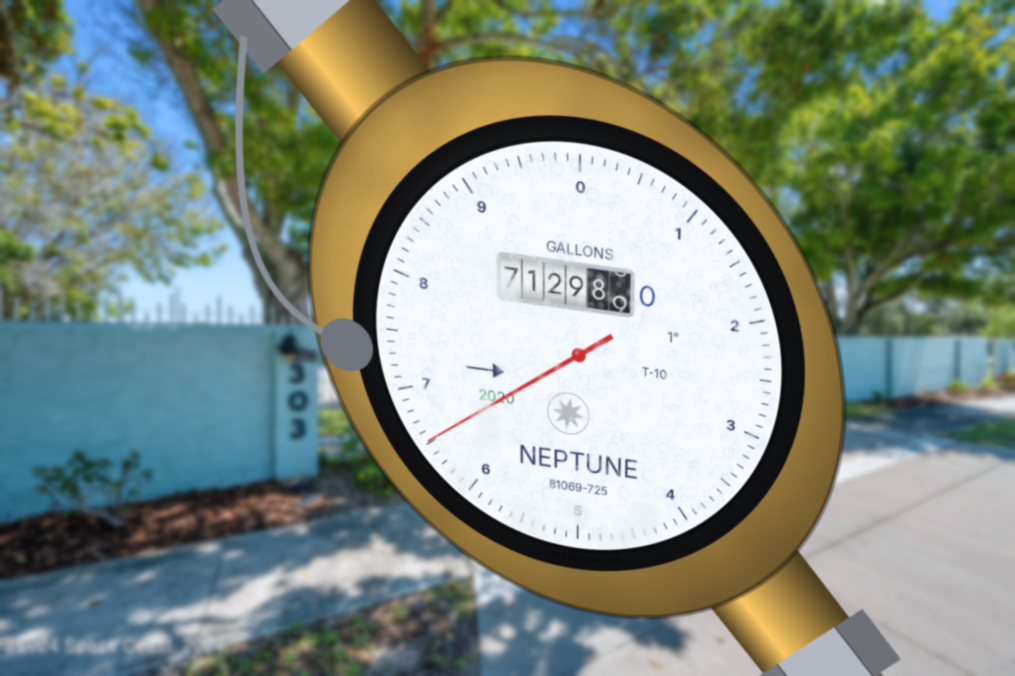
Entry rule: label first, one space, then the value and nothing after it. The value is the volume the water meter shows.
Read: 7129886.5 gal
